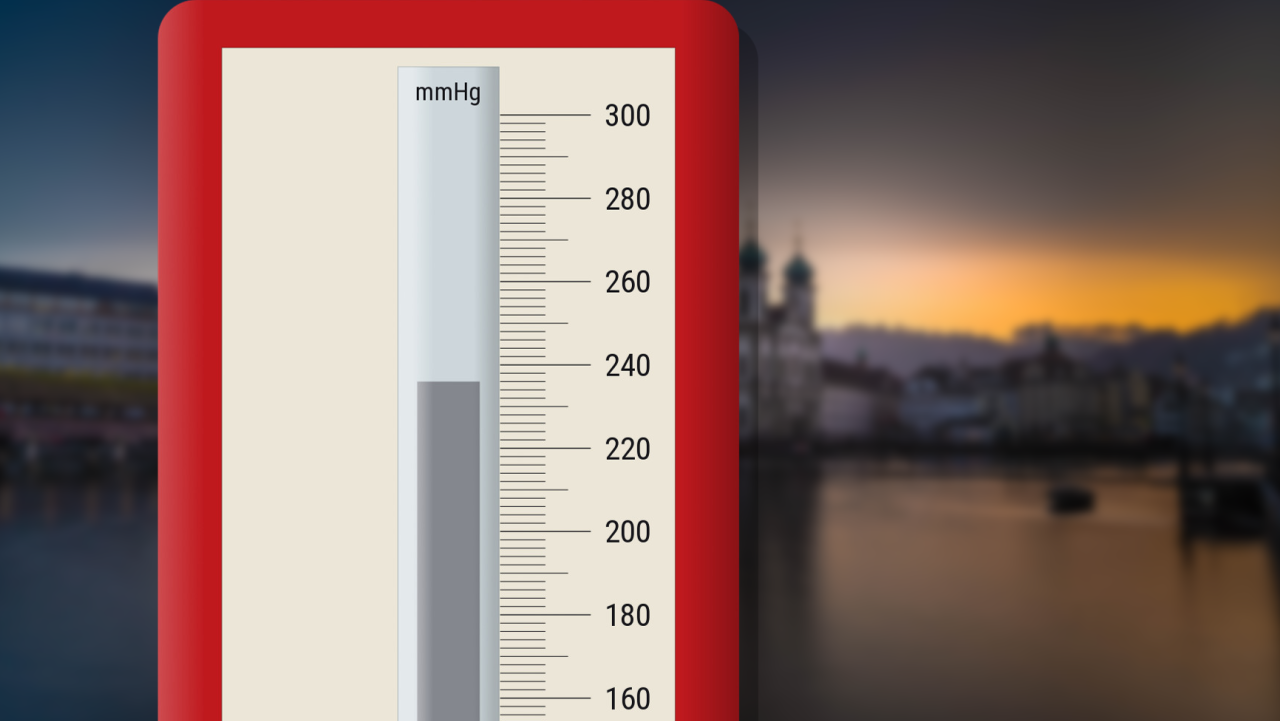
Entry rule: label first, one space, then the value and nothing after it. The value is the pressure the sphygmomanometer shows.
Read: 236 mmHg
